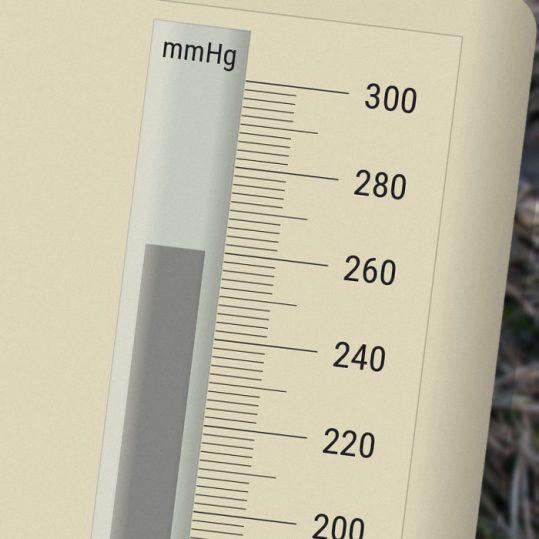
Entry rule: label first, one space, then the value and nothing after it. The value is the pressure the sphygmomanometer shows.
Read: 260 mmHg
